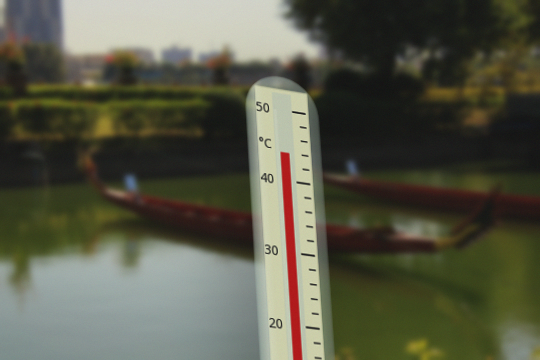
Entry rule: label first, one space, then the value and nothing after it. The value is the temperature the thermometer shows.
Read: 44 °C
